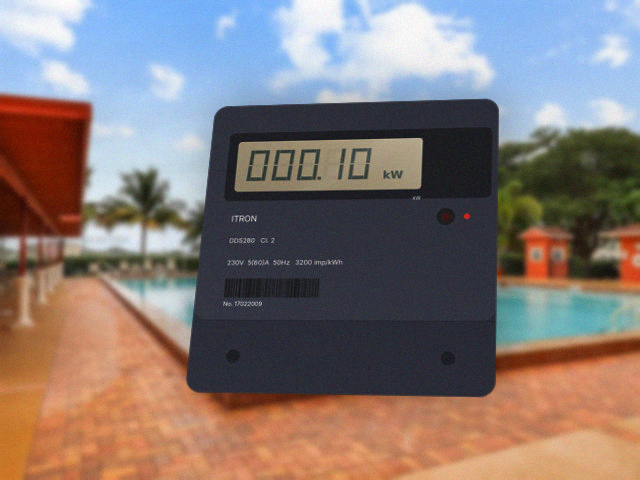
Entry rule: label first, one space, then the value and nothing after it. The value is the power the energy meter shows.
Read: 0.10 kW
